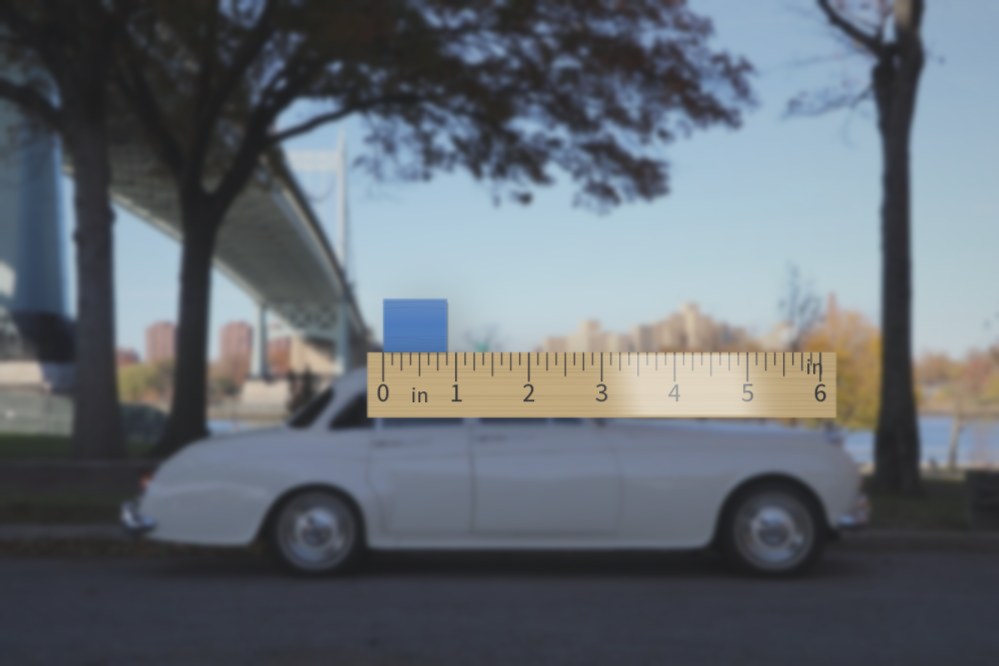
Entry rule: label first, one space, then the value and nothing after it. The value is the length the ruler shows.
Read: 0.875 in
